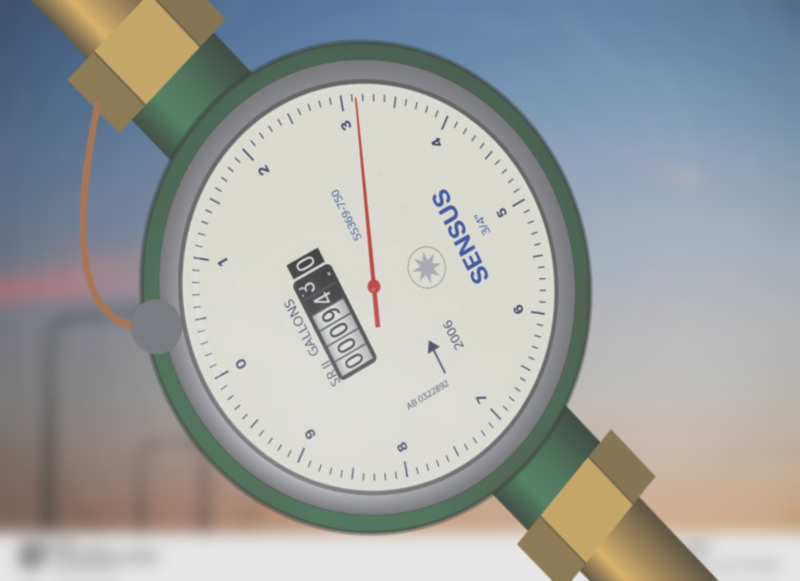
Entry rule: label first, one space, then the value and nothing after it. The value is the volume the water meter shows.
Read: 9433.1 gal
